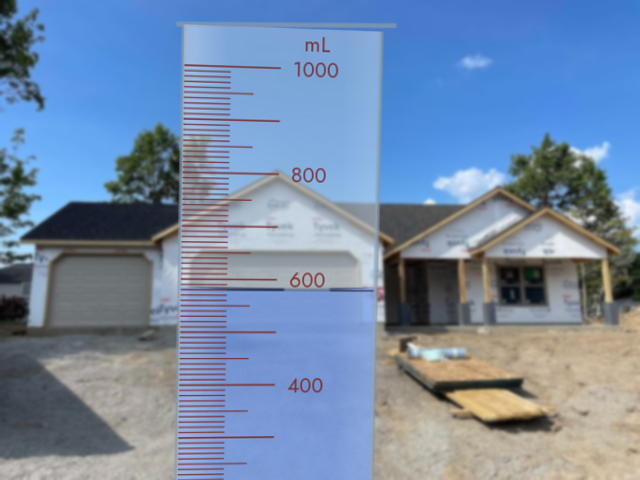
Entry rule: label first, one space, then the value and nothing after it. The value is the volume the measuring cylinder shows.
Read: 580 mL
